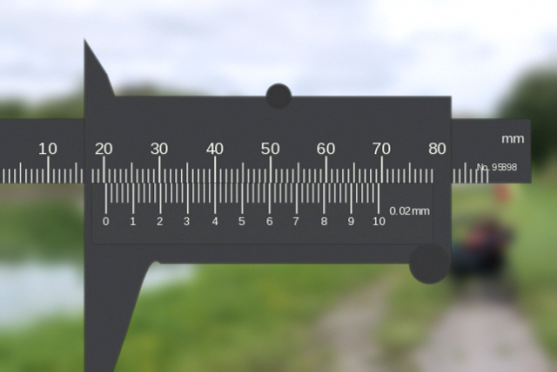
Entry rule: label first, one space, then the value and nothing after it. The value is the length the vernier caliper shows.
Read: 20.4 mm
